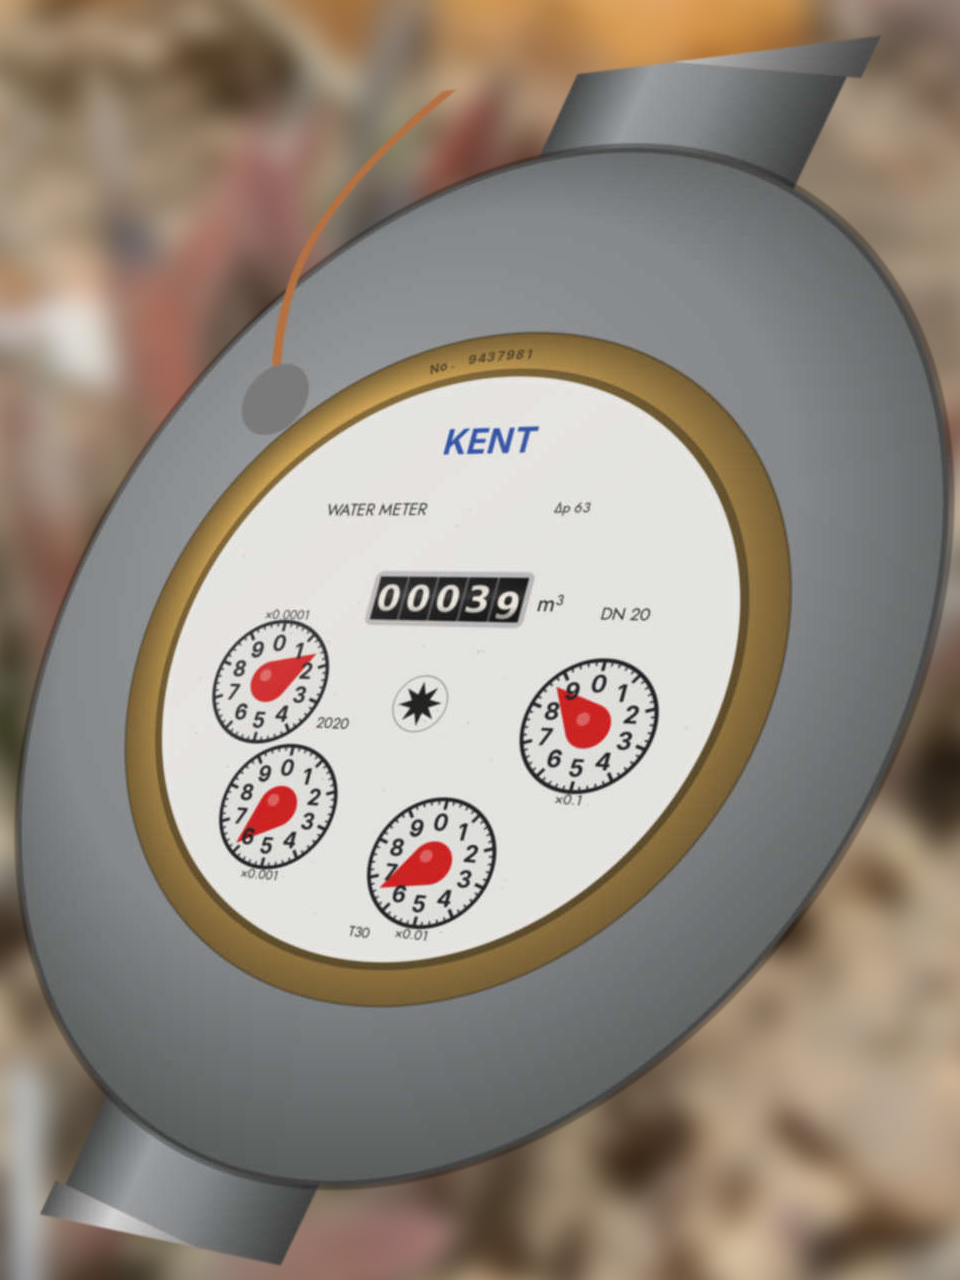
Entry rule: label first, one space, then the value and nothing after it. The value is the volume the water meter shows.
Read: 38.8661 m³
